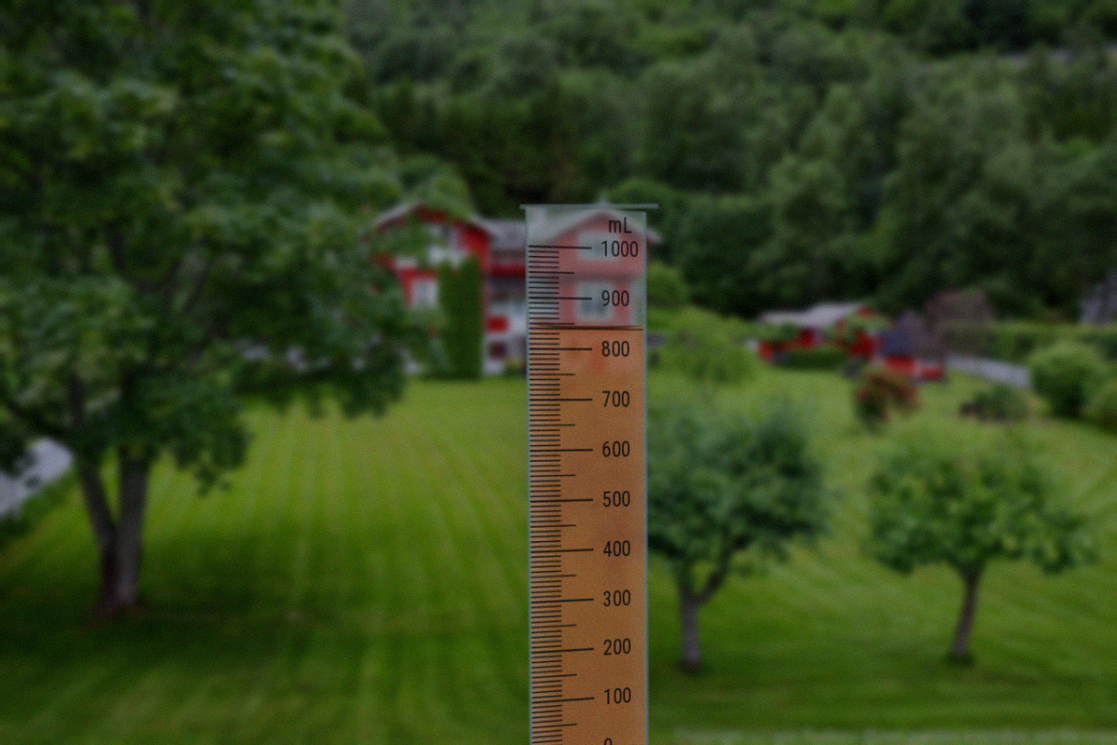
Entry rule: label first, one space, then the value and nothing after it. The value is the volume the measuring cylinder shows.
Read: 840 mL
